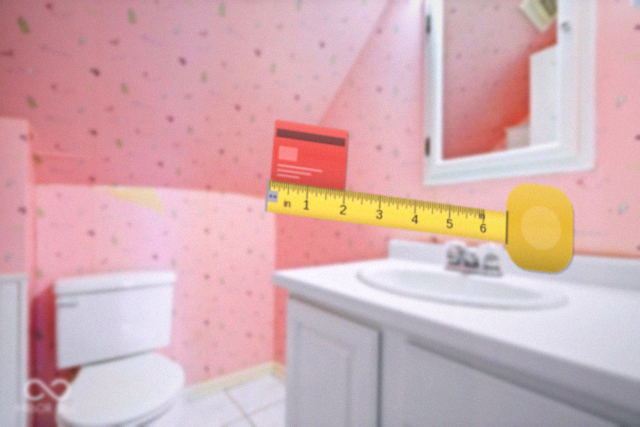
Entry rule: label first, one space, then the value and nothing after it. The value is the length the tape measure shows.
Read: 2 in
